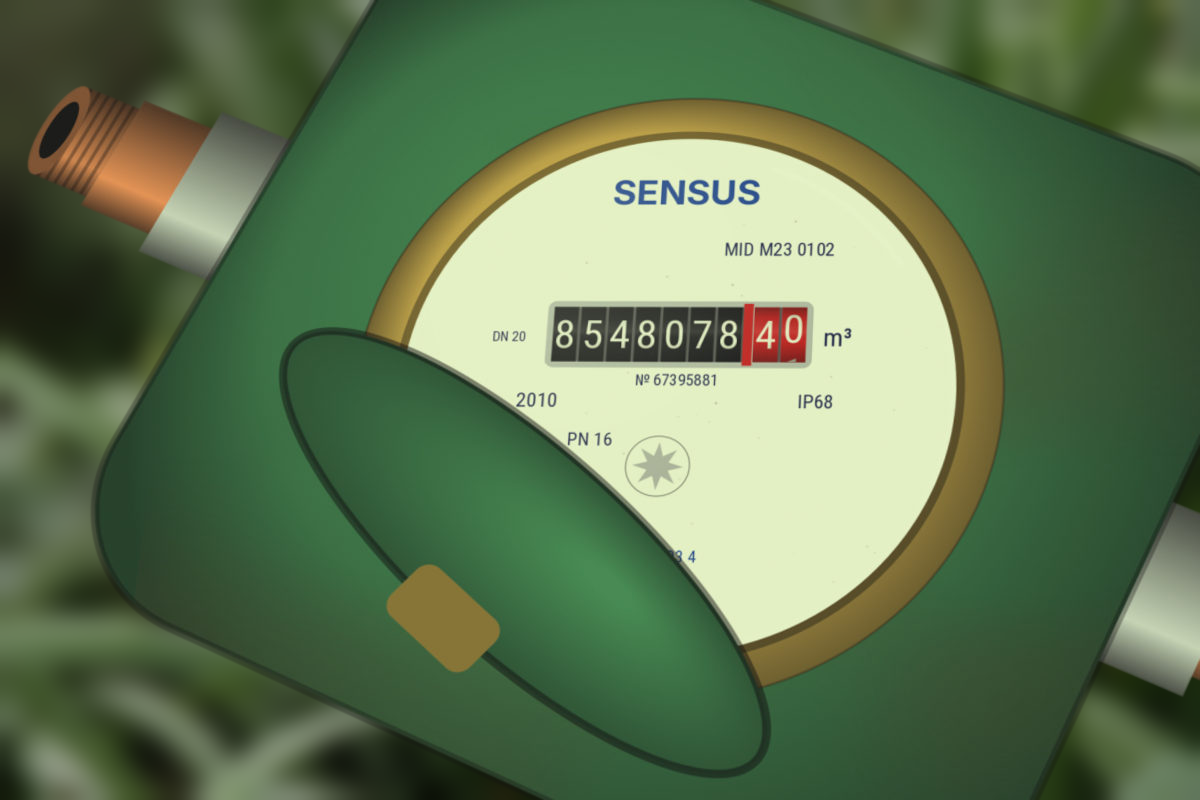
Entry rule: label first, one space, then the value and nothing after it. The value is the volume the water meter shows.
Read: 8548078.40 m³
